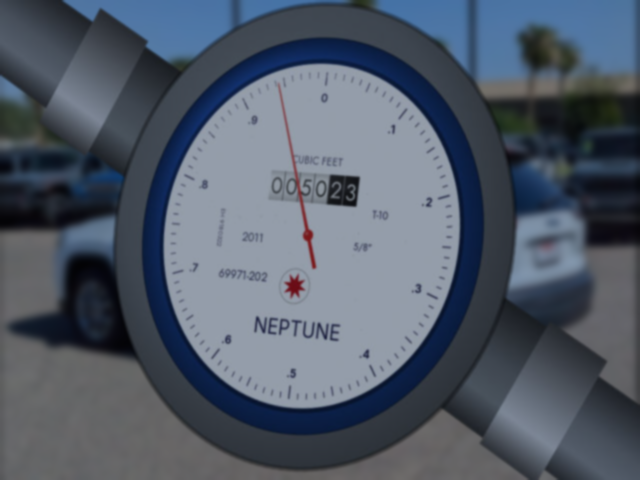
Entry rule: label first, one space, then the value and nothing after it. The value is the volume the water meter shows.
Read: 5022.94 ft³
